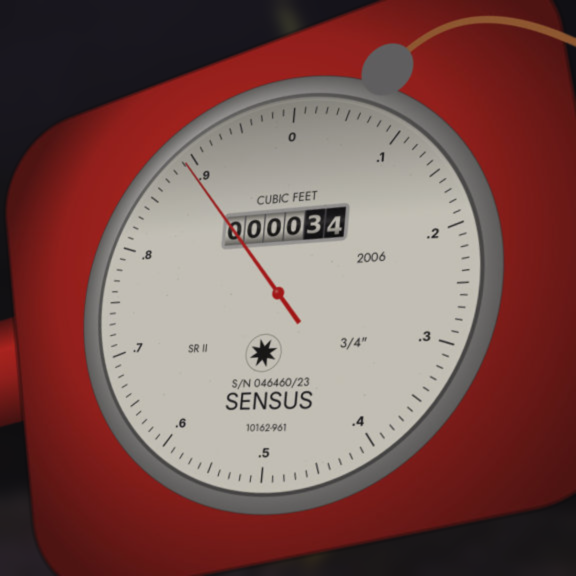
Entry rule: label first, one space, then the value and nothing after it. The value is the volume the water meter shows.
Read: 33.89 ft³
